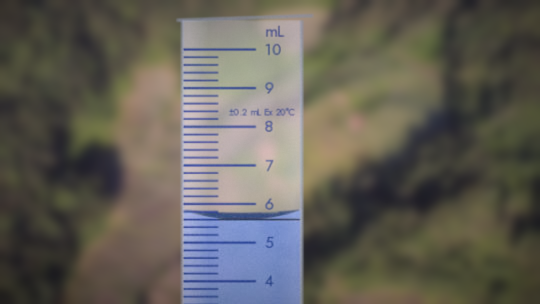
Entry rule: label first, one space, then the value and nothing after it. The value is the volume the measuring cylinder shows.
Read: 5.6 mL
